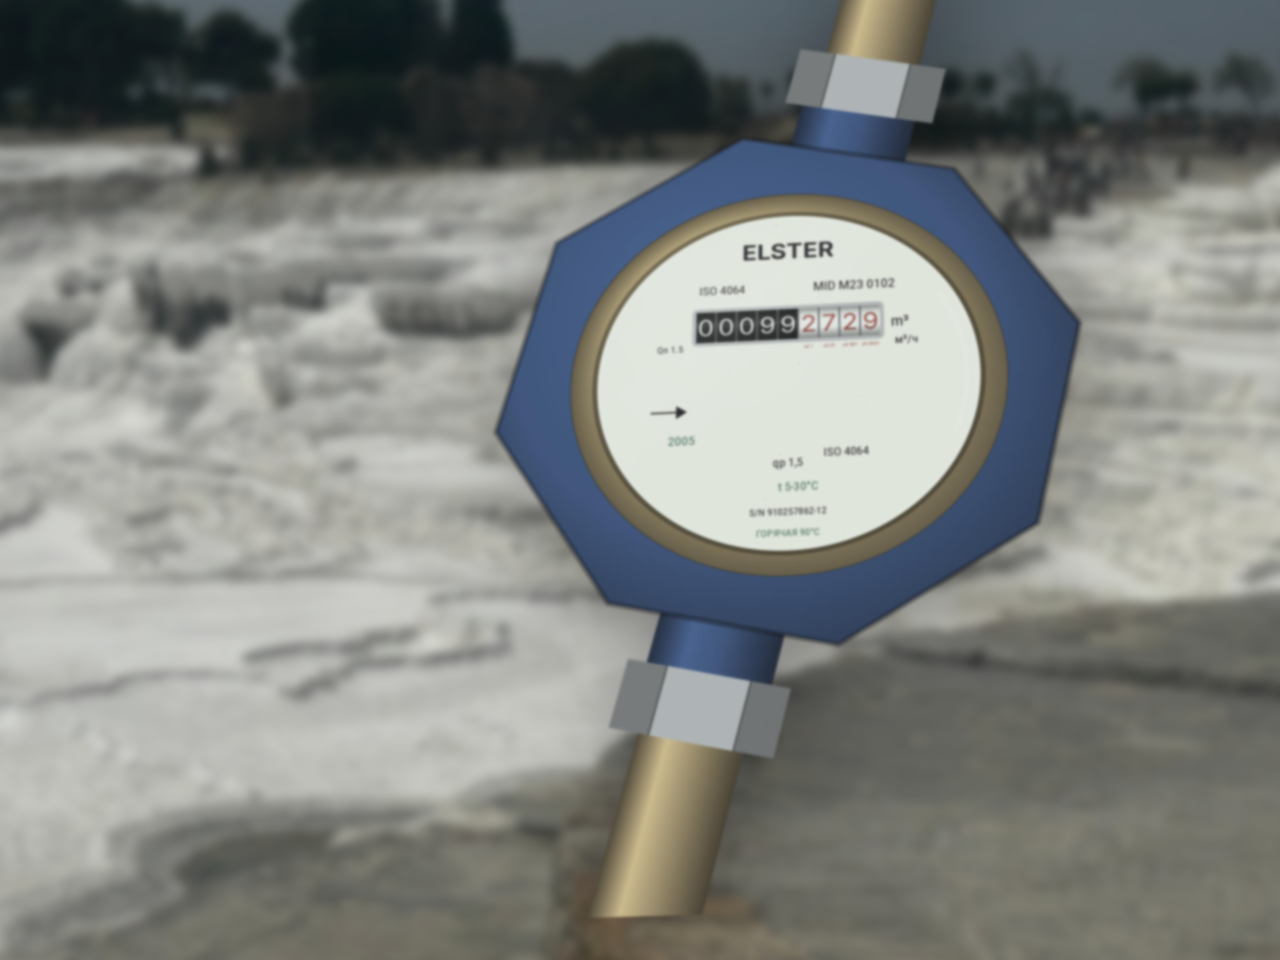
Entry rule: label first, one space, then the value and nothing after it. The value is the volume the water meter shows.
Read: 99.2729 m³
